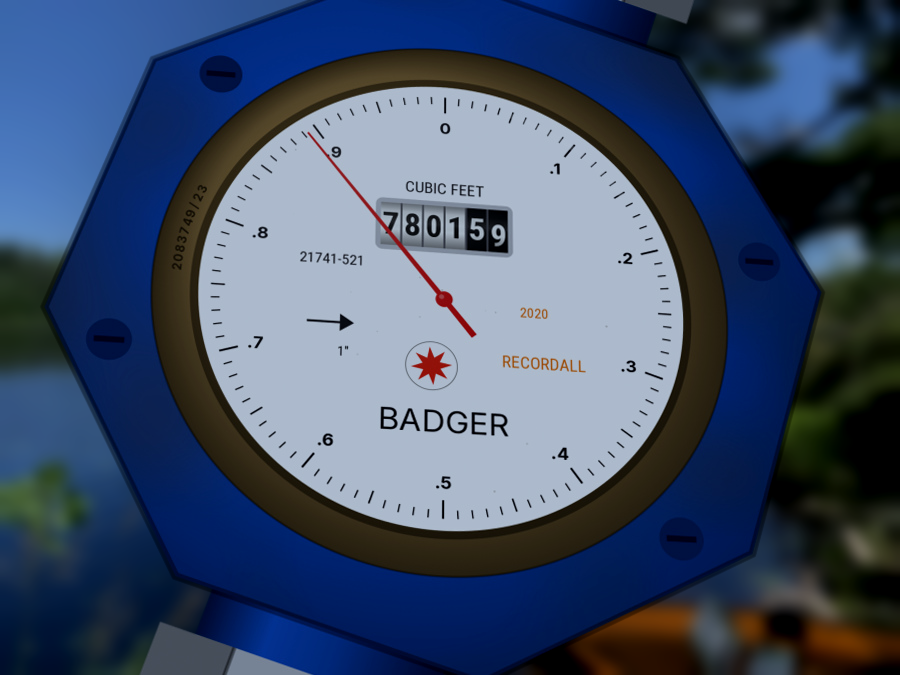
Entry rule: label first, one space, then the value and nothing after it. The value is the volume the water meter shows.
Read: 780158.89 ft³
